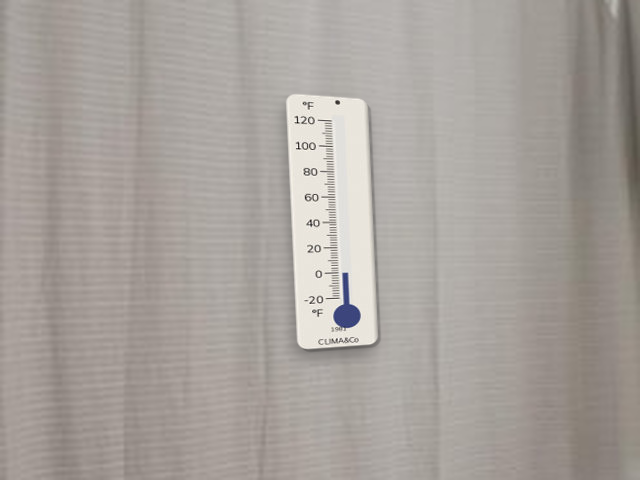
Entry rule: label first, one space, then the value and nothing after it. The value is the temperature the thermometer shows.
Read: 0 °F
